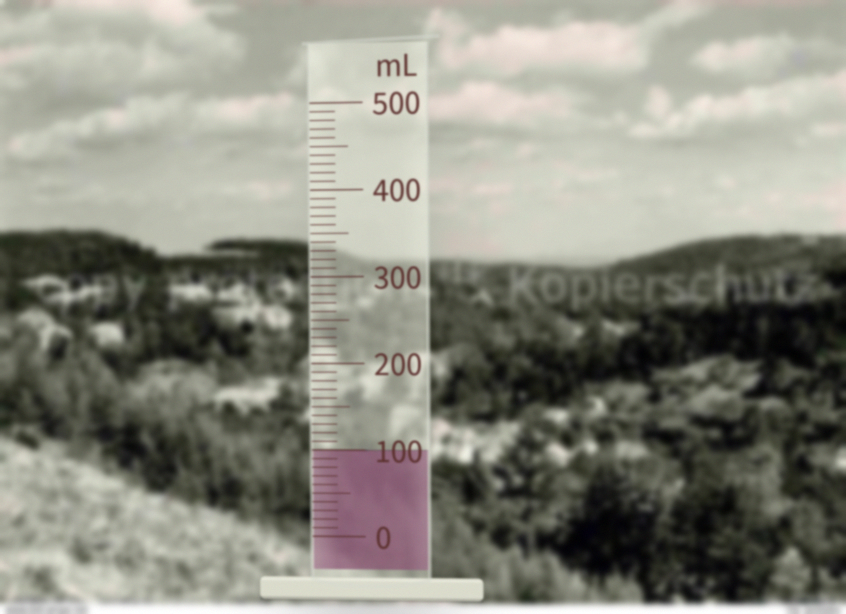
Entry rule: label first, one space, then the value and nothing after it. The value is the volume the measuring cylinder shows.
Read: 100 mL
